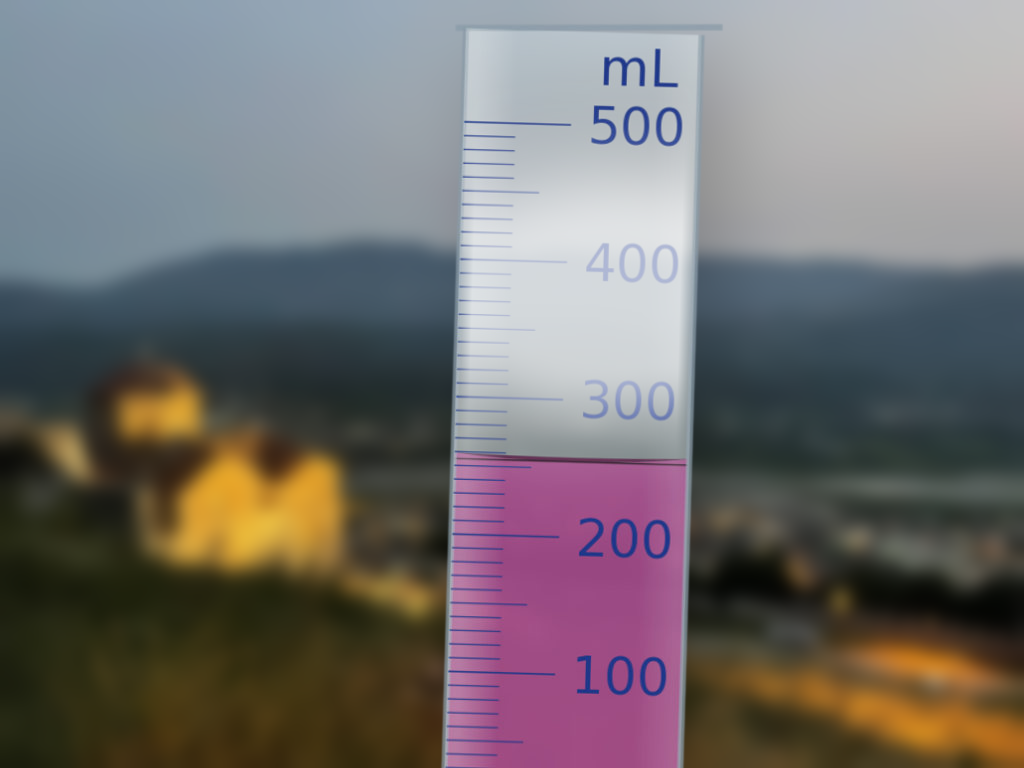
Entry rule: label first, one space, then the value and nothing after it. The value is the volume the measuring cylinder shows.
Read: 255 mL
